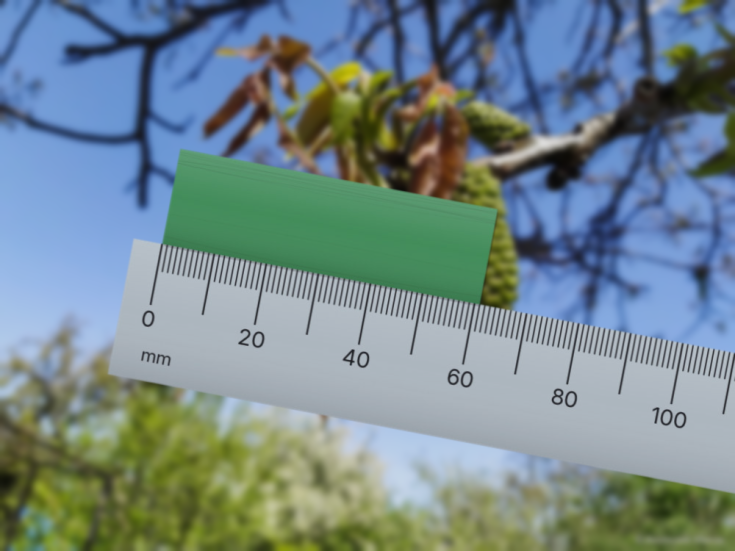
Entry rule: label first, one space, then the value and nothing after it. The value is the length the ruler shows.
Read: 61 mm
